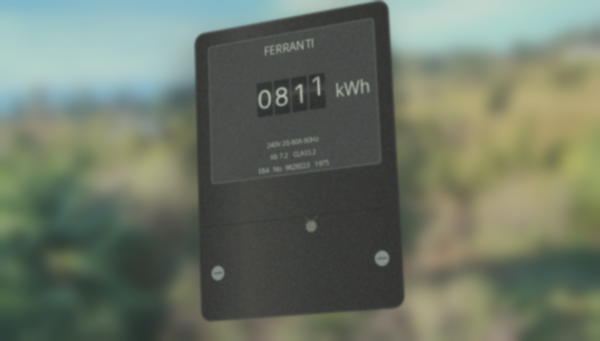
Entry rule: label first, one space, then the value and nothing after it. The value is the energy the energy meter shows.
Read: 811 kWh
